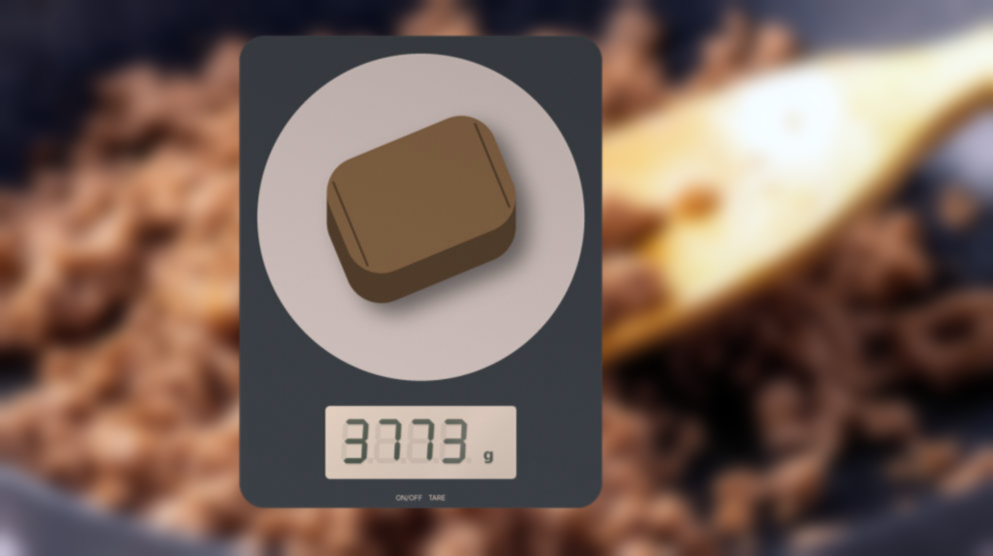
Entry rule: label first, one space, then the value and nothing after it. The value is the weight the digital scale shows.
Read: 3773 g
